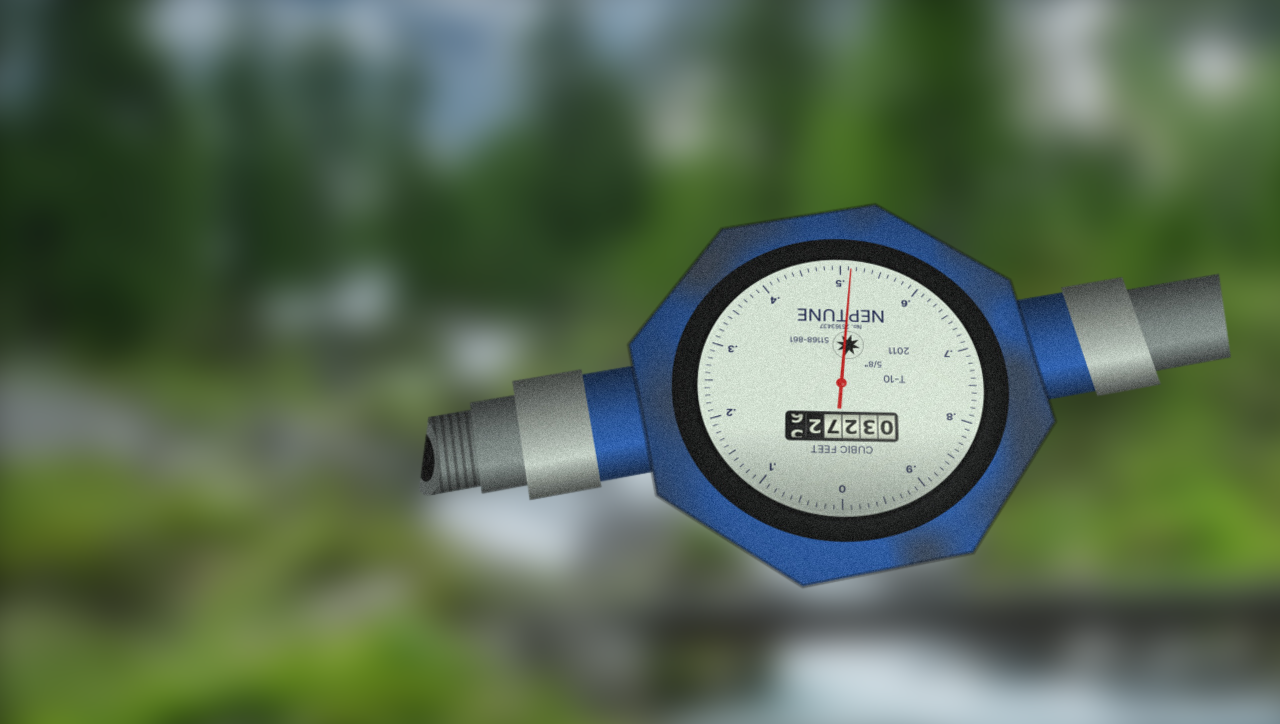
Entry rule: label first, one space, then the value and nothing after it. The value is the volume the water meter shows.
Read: 32725.51 ft³
